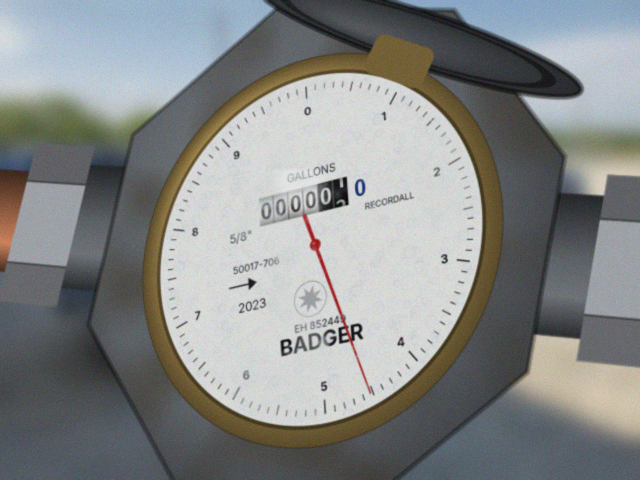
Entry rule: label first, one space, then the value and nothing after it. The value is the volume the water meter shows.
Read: 14.5 gal
